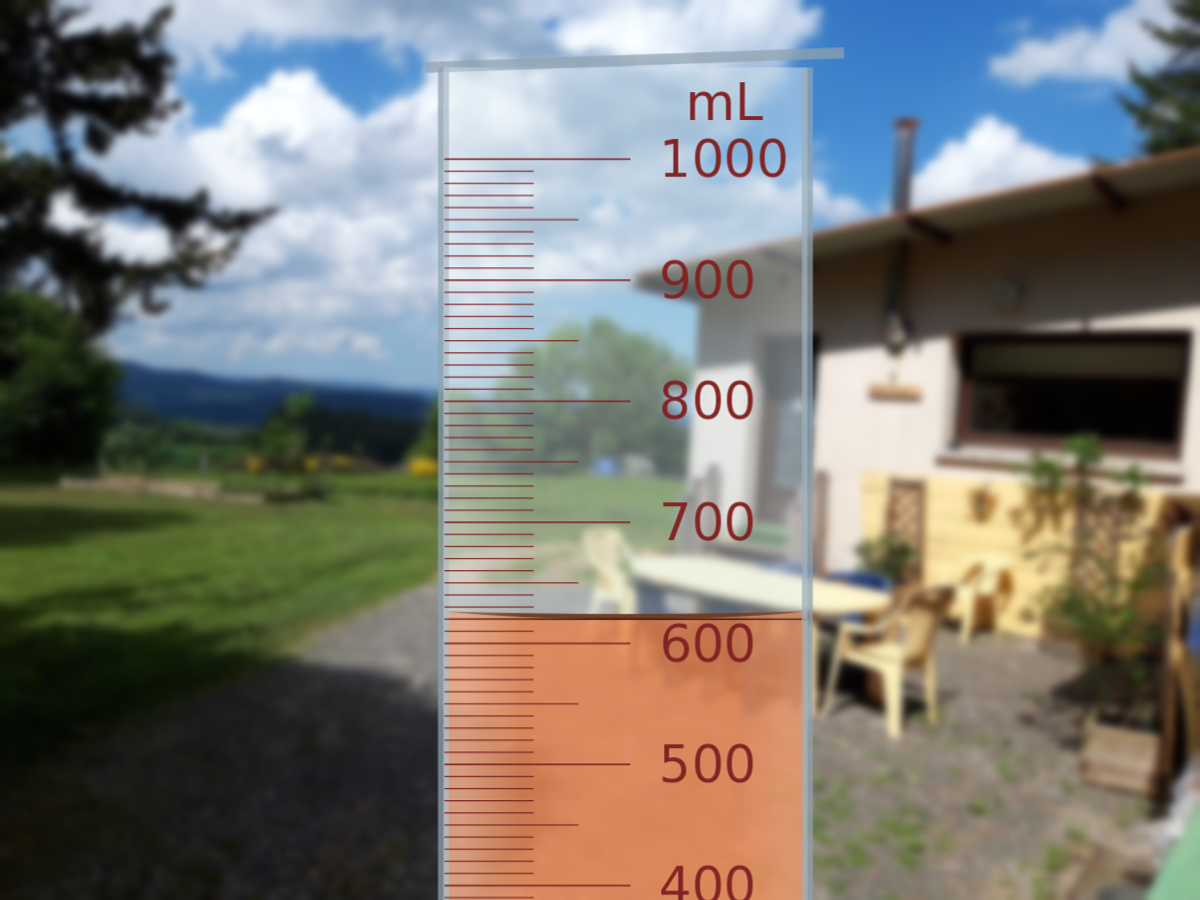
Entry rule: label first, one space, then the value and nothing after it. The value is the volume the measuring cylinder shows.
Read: 620 mL
